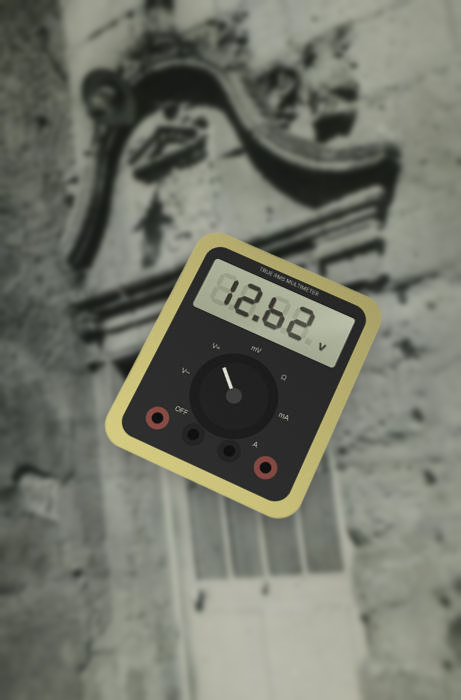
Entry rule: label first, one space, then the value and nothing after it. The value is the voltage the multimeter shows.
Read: 12.62 V
